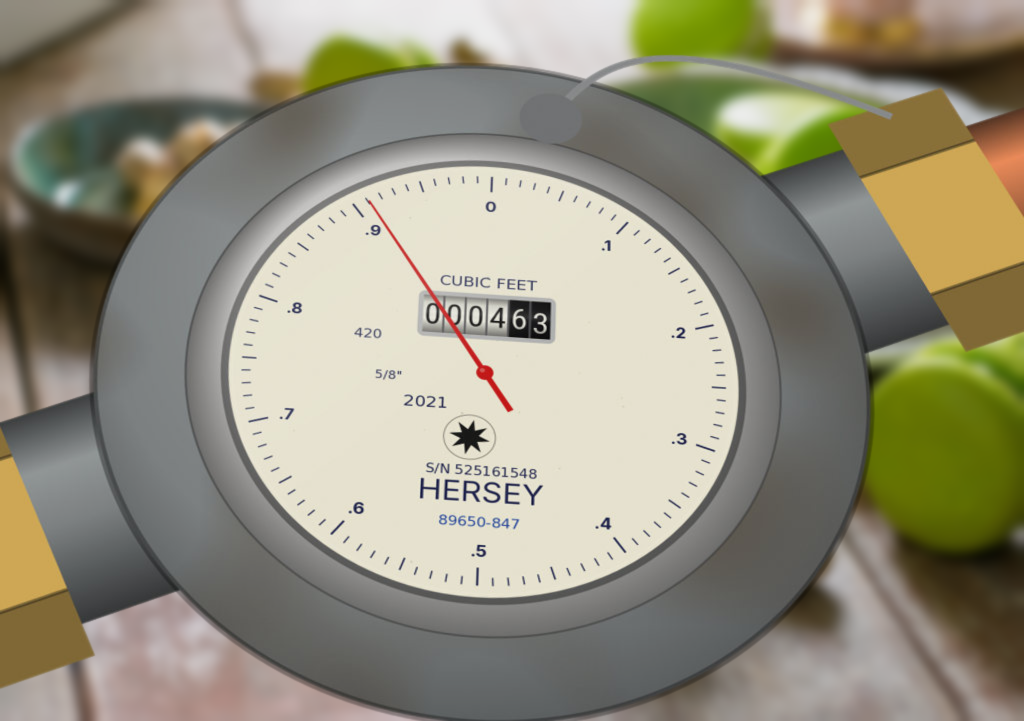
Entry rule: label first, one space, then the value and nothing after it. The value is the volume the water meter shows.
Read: 462.91 ft³
